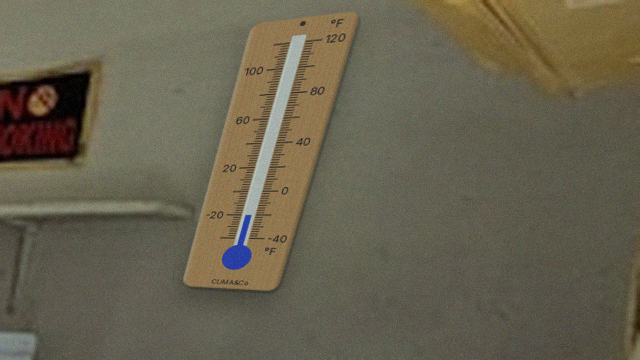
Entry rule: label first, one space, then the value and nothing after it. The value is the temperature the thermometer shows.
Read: -20 °F
